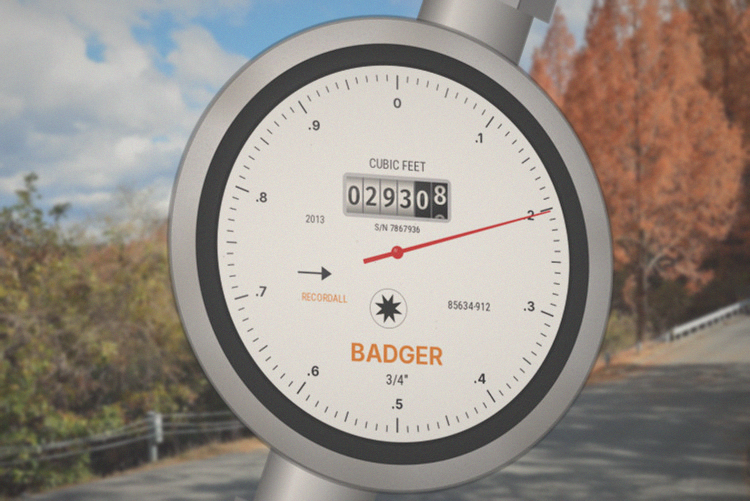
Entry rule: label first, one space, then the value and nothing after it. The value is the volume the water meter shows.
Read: 29308.20 ft³
